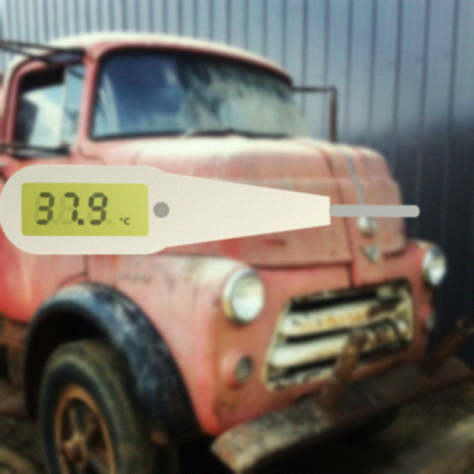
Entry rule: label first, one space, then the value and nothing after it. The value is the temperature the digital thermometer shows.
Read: 37.9 °C
